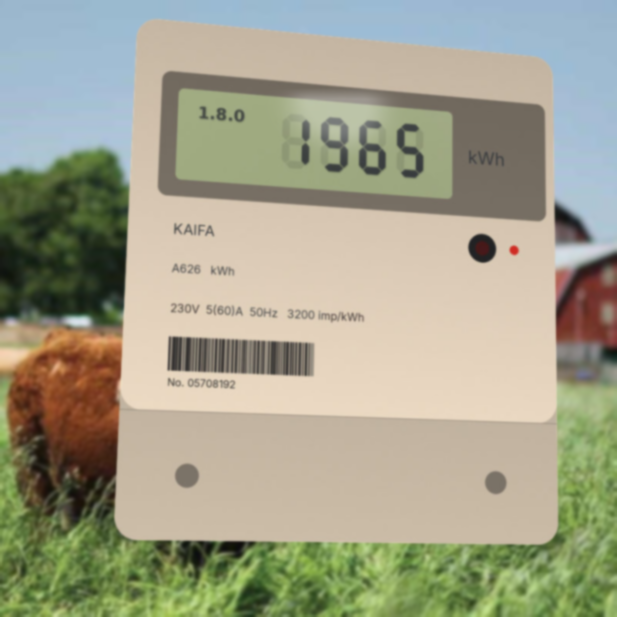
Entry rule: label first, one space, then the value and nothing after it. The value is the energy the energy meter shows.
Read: 1965 kWh
